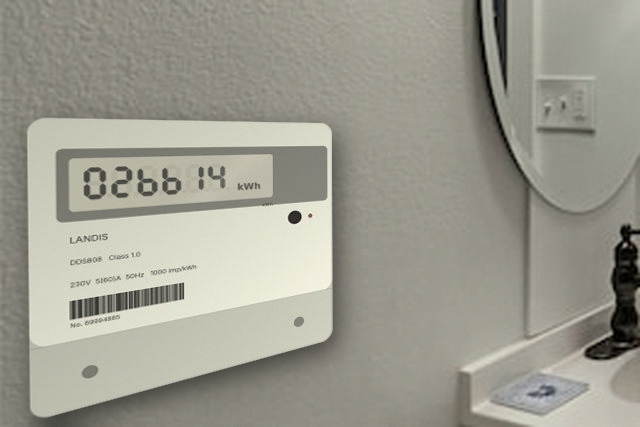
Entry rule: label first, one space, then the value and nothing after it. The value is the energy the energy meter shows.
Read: 26614 kWh
